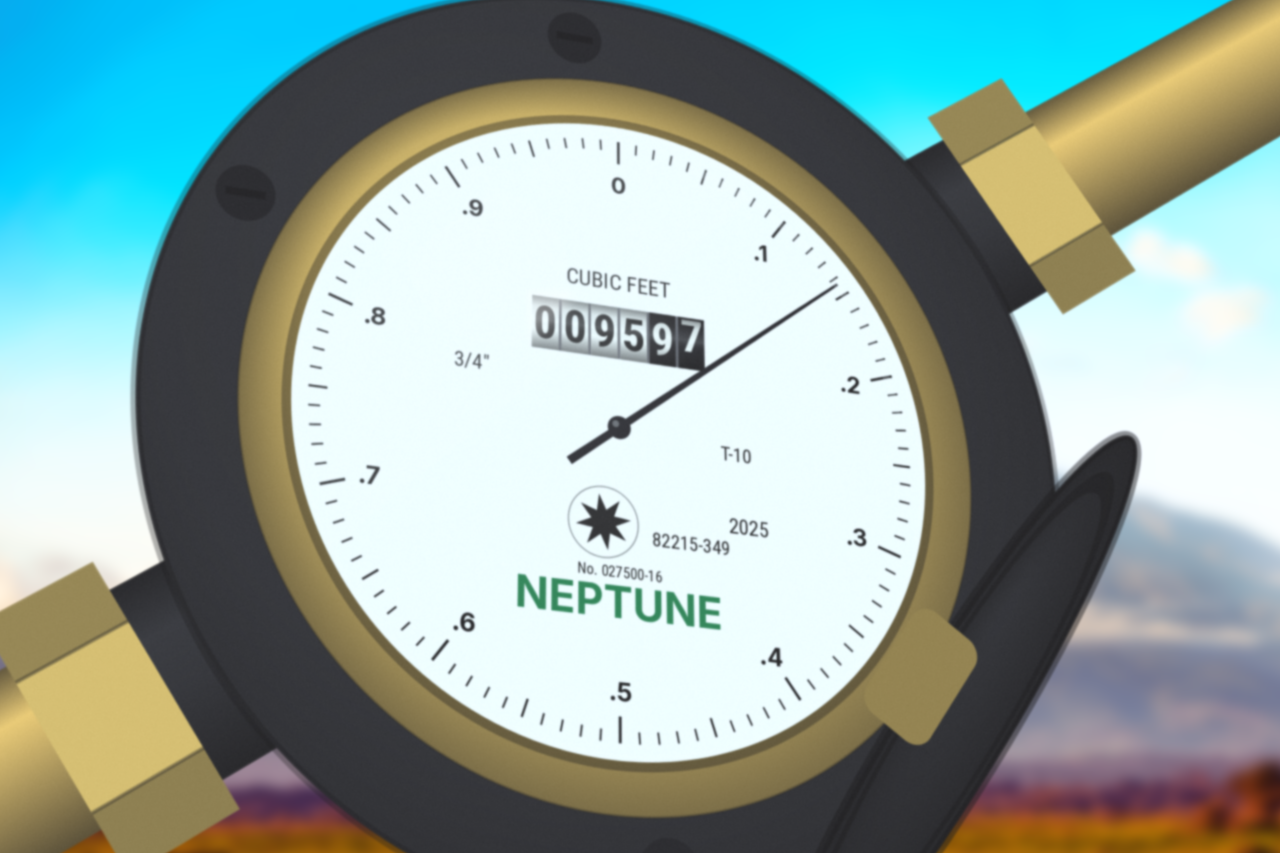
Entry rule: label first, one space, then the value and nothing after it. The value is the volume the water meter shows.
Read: 9597.14 ft³
